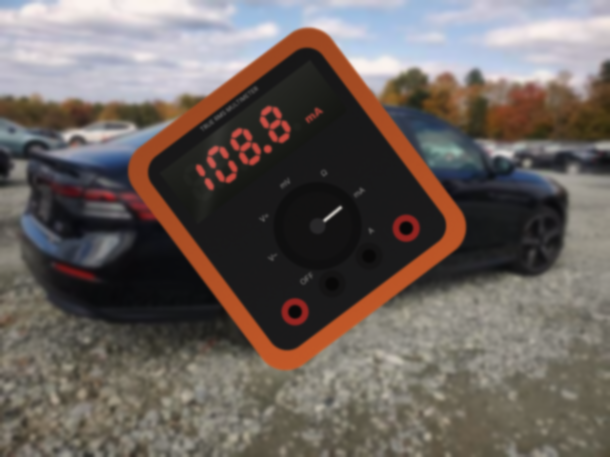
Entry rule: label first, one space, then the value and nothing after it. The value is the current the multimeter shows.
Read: 108.8 mA
